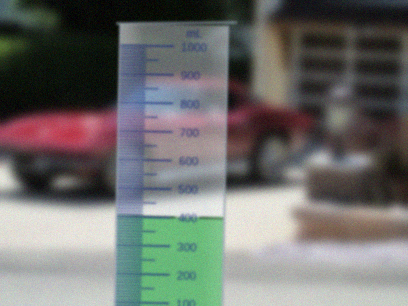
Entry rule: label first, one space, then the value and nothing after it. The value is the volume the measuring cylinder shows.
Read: 400 mL
